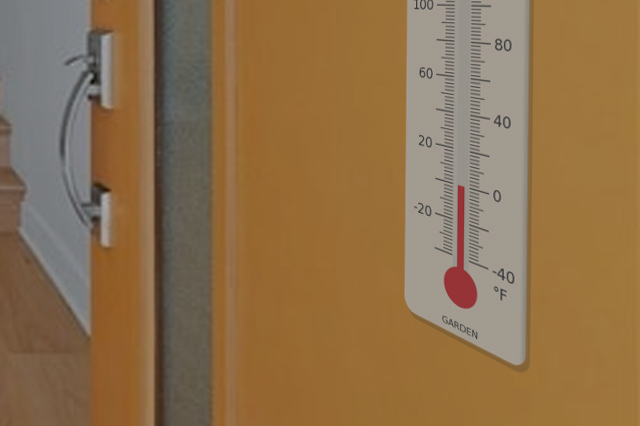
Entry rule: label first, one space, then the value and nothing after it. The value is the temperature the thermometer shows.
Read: 0 °F
